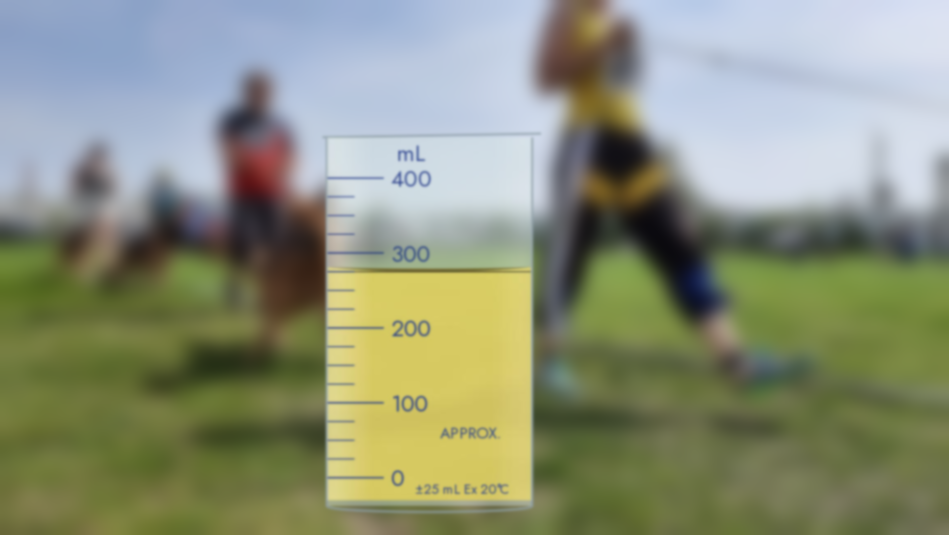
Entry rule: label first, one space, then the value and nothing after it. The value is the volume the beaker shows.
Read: 275 mL
